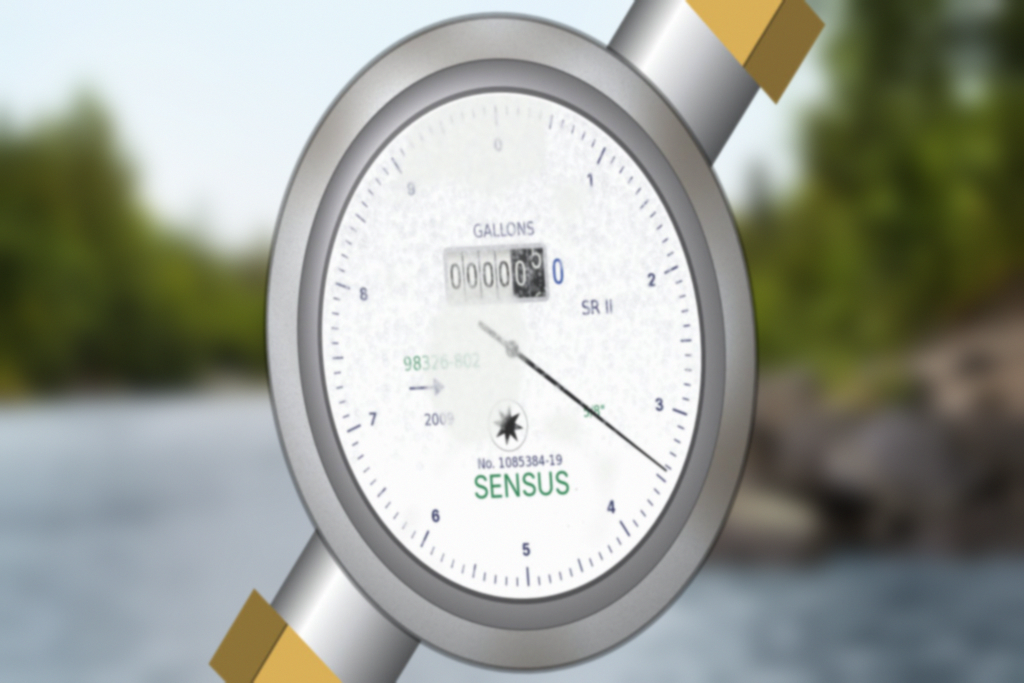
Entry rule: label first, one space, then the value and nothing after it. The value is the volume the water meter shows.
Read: 53.4 gal
